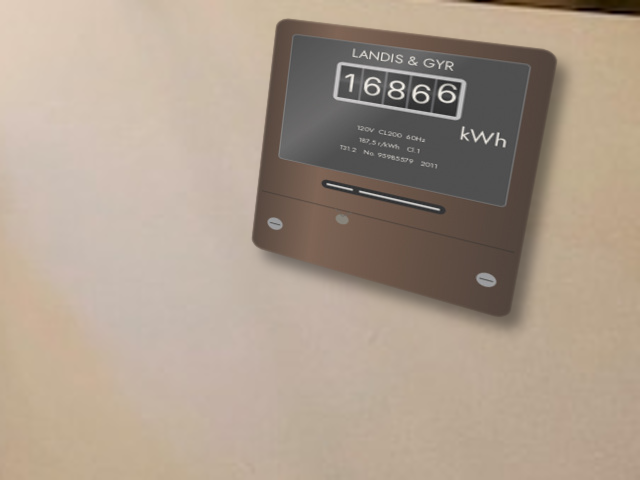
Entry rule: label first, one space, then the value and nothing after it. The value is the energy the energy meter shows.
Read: 16866 kWh
